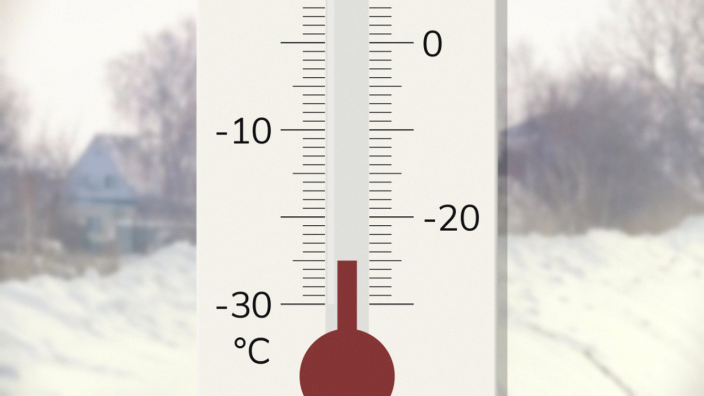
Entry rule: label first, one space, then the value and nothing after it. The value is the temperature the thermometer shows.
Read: -25 °C
